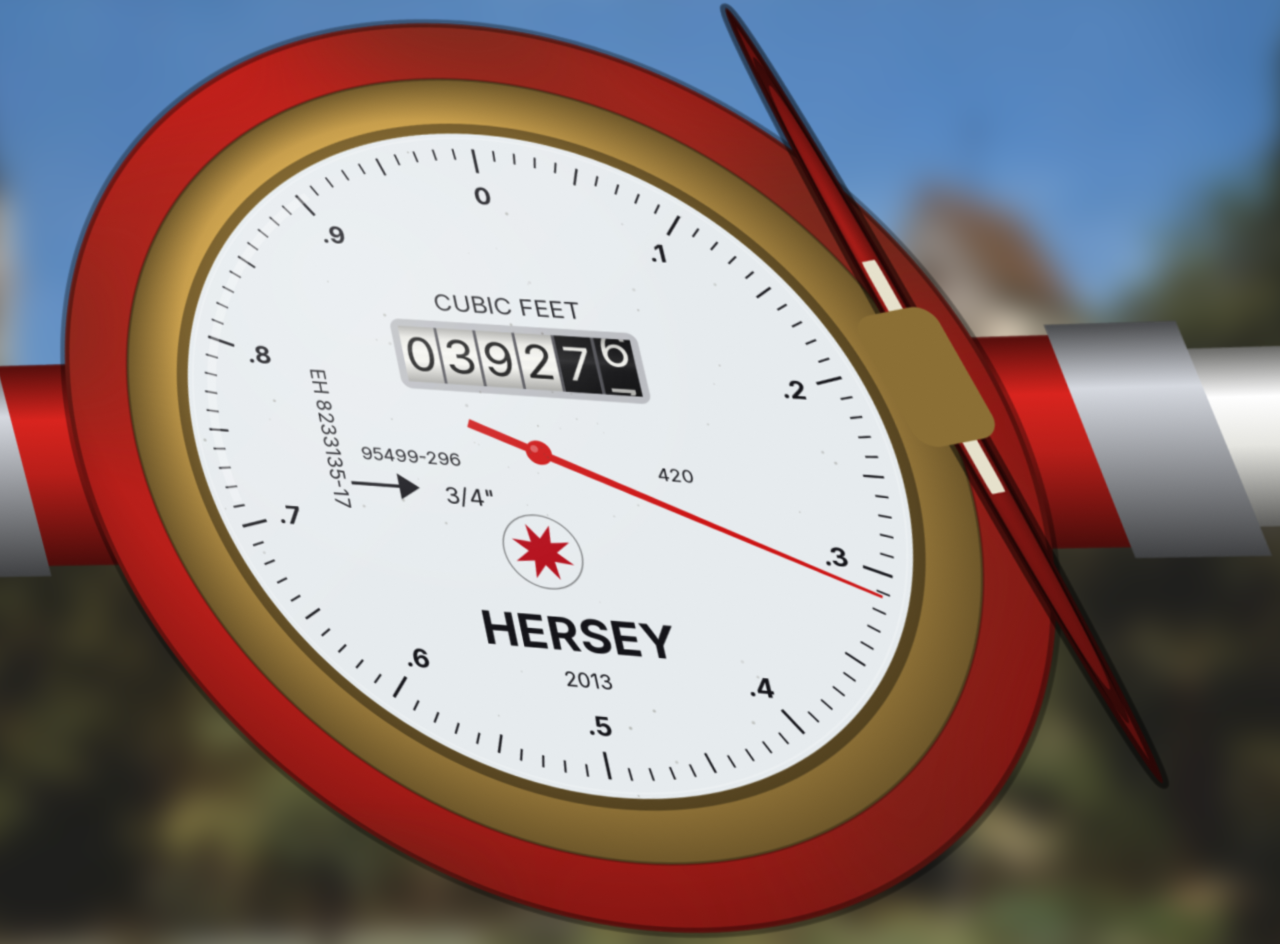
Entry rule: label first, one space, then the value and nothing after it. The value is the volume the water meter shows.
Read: 39276.31 ft³
